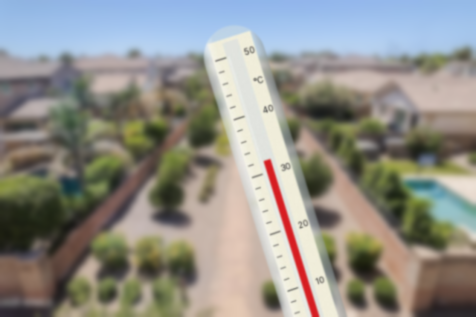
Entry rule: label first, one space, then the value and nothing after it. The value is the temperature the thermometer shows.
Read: 32 °C
